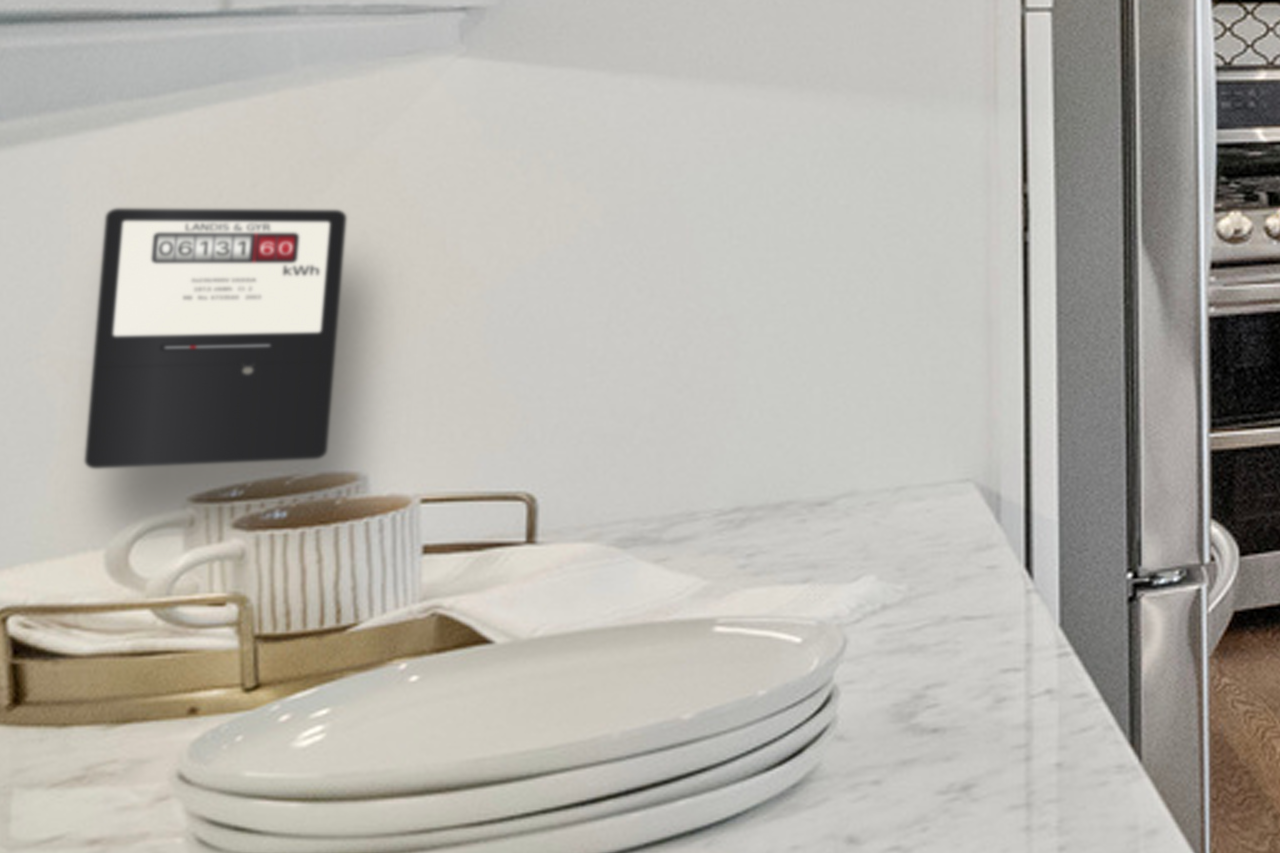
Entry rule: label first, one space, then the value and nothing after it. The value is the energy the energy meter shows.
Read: 6131.60 kWh
